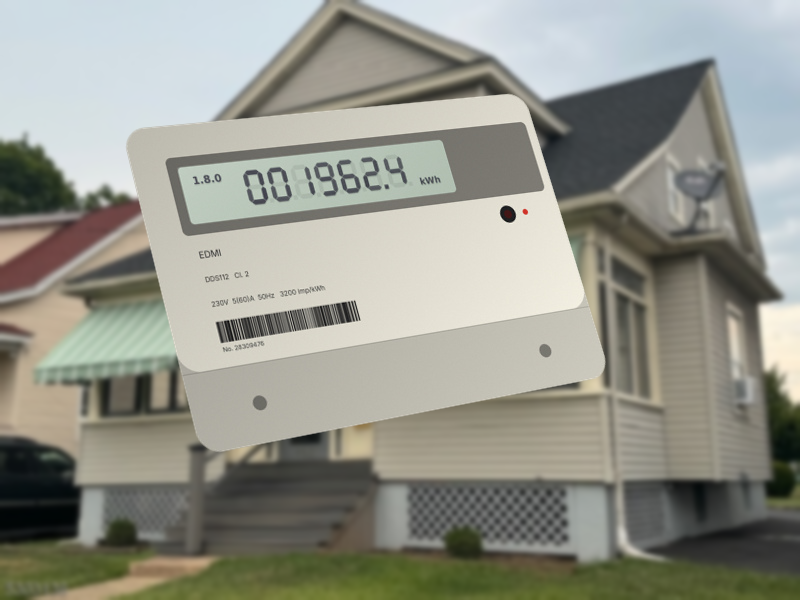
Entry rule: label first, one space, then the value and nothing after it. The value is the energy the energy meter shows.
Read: 1962.4 kWh
